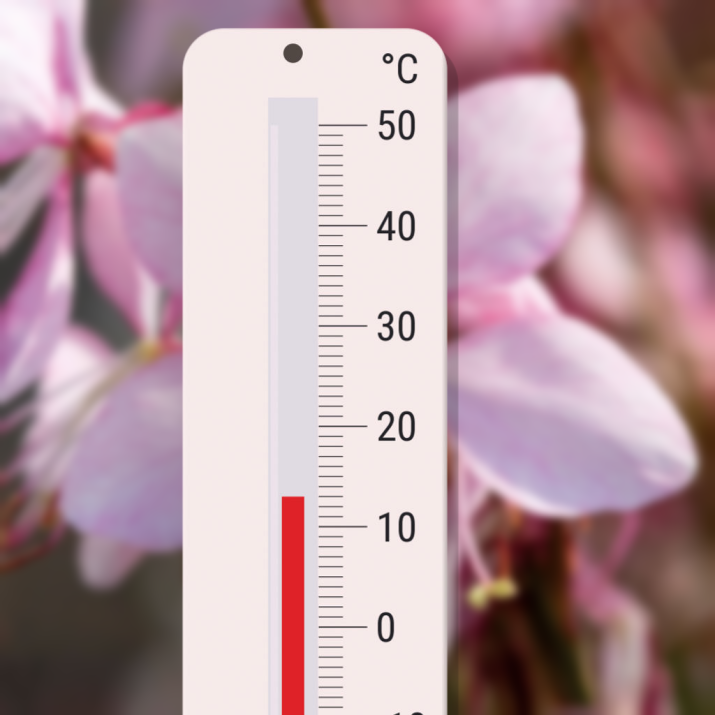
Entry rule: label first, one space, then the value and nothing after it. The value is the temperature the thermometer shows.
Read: 13 °C
